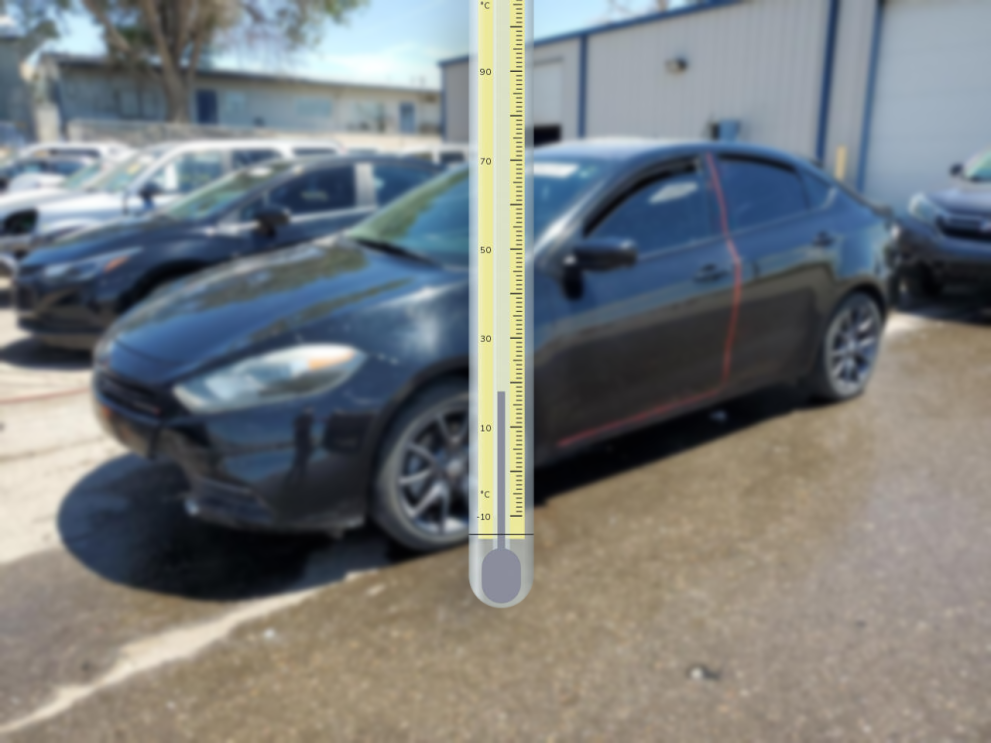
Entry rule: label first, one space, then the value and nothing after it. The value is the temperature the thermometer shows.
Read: 18 °C
